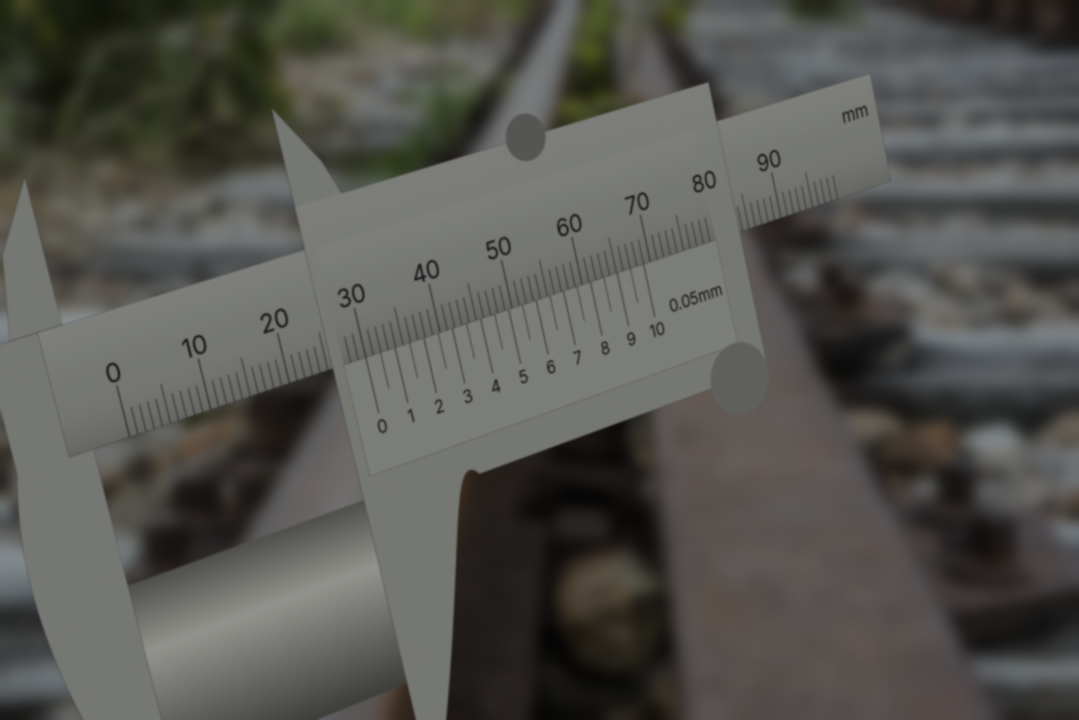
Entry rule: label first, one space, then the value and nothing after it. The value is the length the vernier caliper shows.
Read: 30.0 mm
